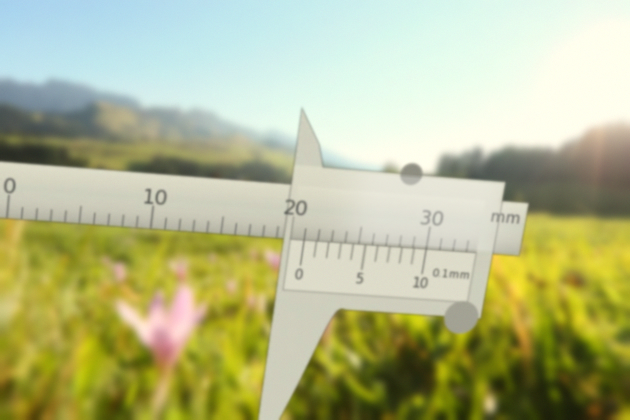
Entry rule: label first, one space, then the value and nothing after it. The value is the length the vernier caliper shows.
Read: 21.0 mm
